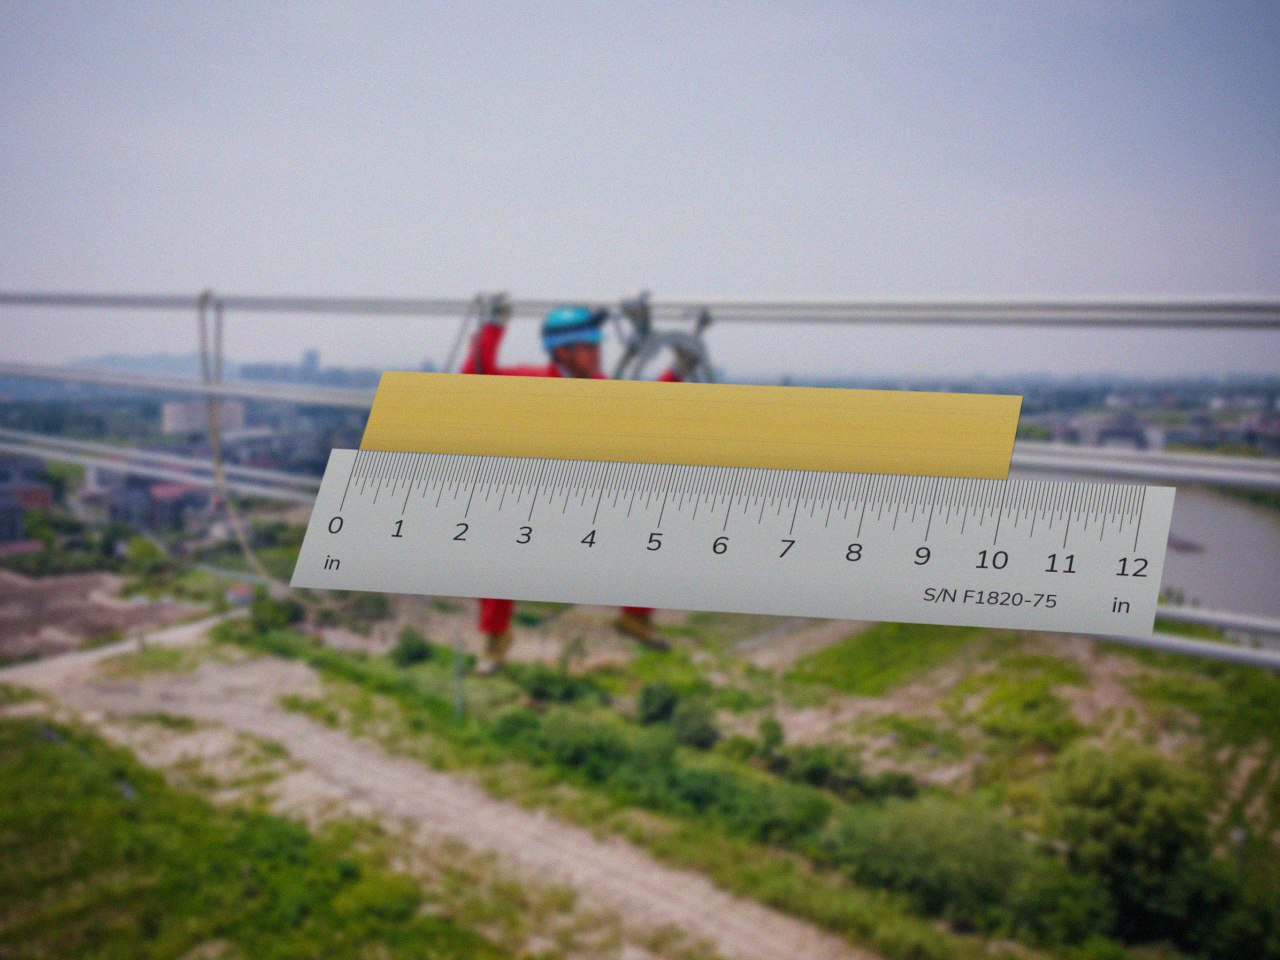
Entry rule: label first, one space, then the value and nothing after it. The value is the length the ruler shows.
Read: 10 in
